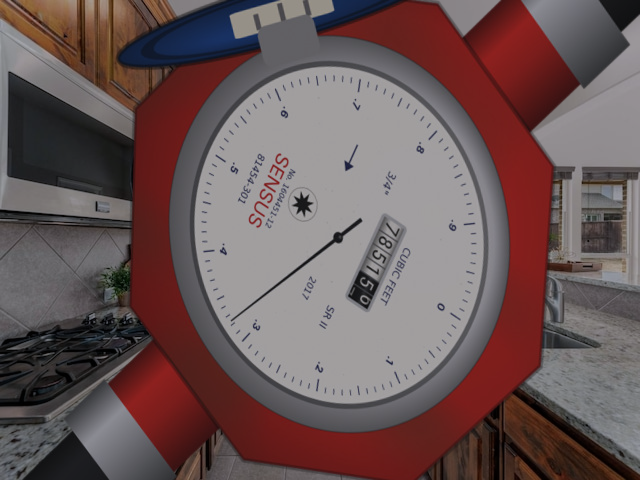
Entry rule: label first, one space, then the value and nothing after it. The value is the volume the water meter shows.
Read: 785156.32 ft³
